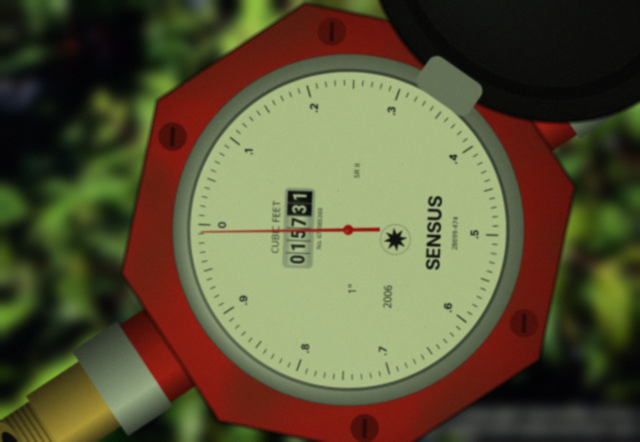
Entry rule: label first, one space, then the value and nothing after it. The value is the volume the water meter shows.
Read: 15730.99 ft³
